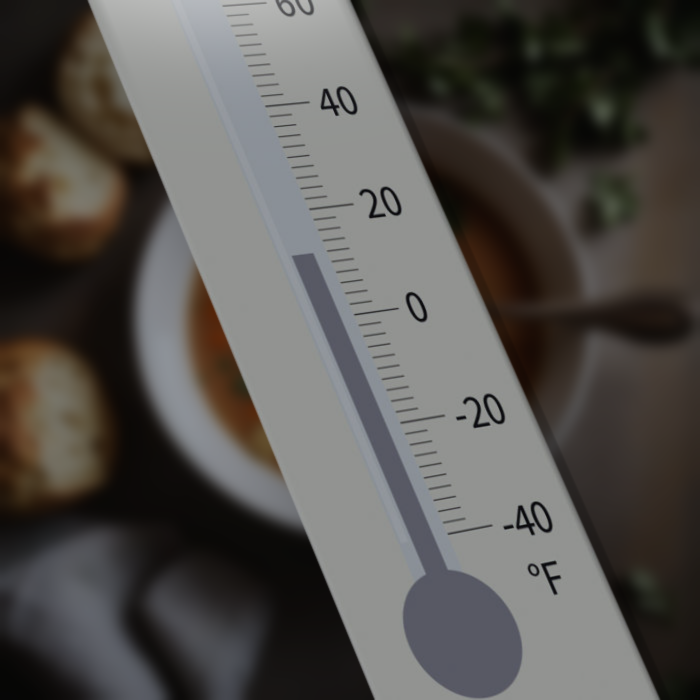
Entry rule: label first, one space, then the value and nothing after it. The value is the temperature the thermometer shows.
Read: 12 °F
